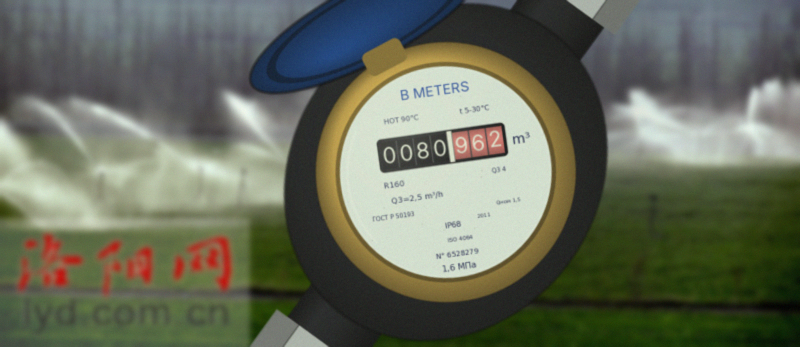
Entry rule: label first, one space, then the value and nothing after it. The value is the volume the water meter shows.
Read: 80.962 m³
